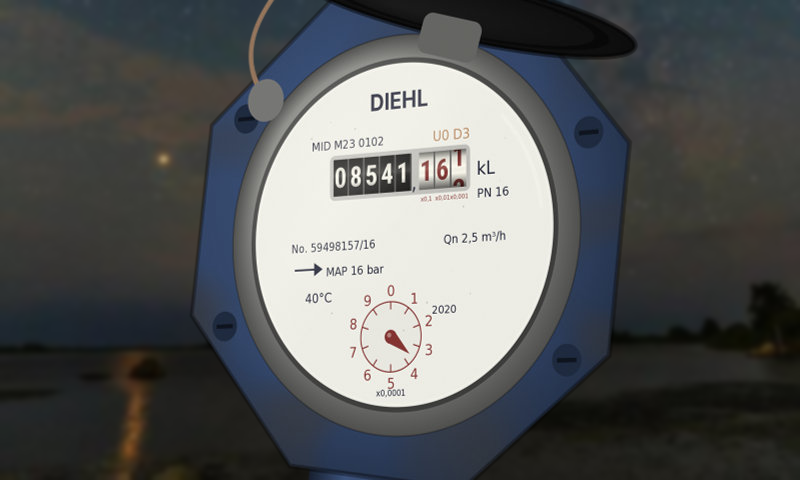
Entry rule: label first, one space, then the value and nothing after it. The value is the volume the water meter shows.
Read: 8541.1613 kL
